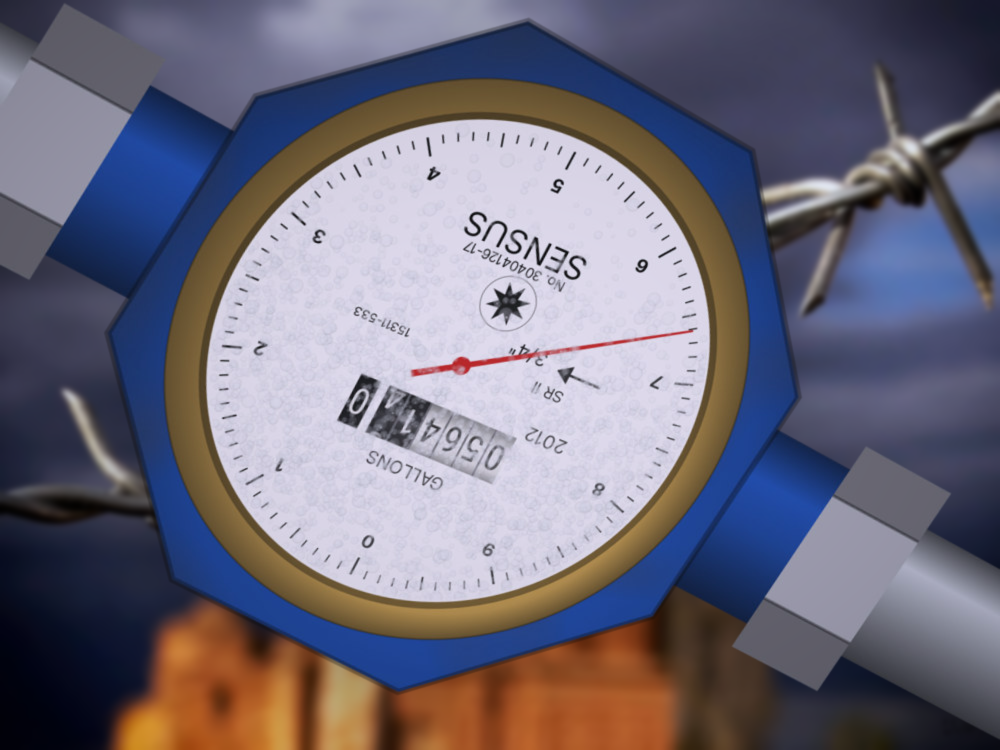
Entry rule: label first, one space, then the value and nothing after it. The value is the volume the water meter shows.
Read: 564136.6 gal
